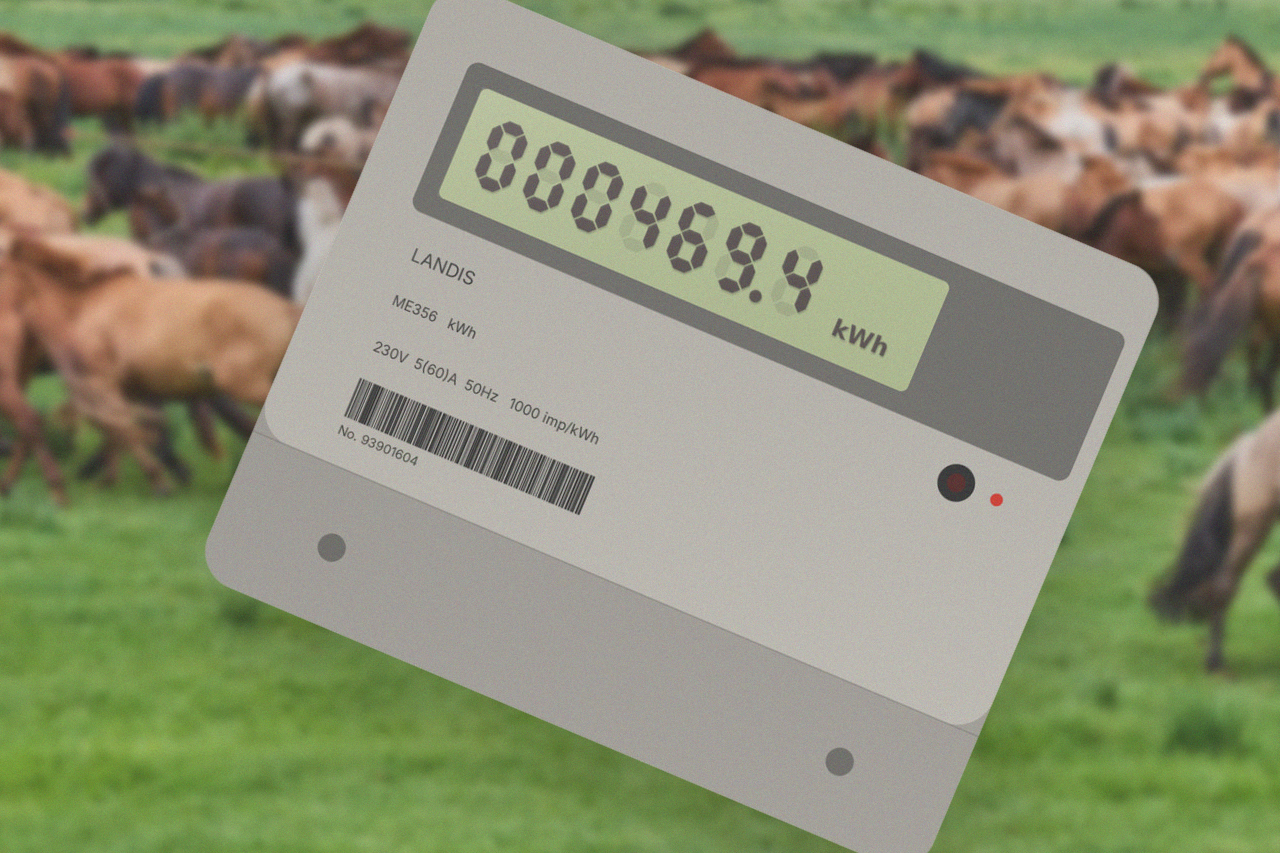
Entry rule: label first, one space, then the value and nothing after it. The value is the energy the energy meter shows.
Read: 469.4 kWh
